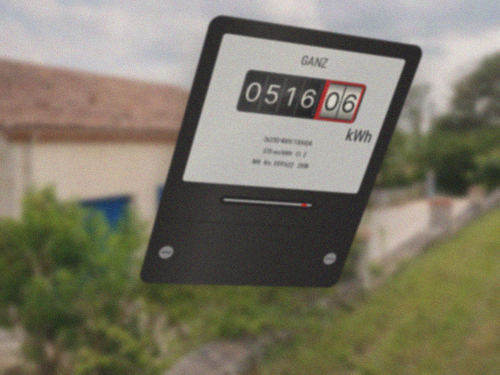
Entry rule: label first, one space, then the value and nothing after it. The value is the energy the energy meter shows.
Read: 516.06 kWh
